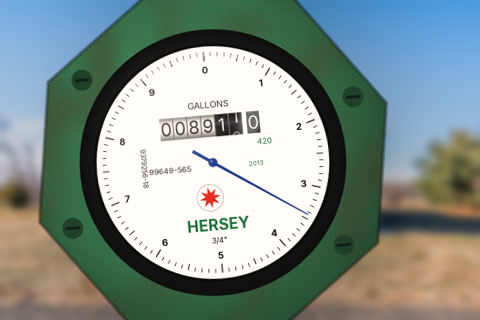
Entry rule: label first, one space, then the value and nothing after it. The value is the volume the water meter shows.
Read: 89113.4 gal
